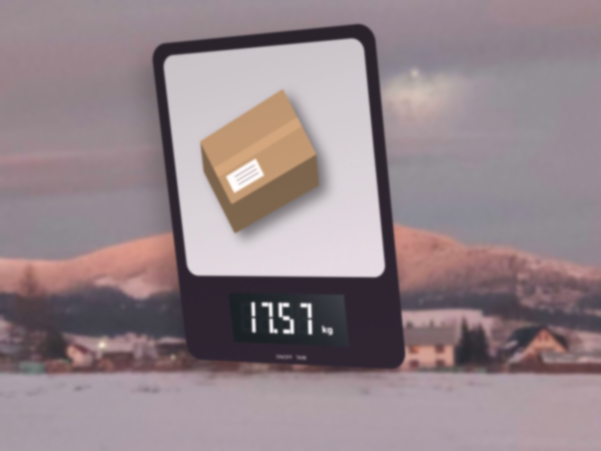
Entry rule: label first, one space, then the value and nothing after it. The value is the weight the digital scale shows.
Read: 17.57 kg
